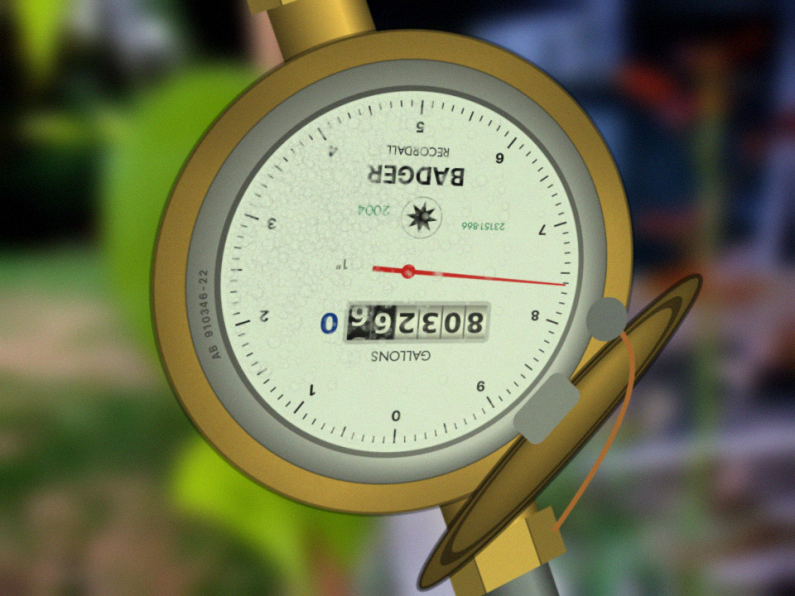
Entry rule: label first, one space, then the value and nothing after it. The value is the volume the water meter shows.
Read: 8032657.6 gal
